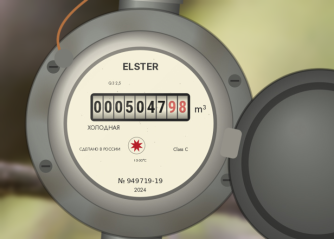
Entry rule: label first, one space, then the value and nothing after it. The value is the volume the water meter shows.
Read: 5047.98 m³
